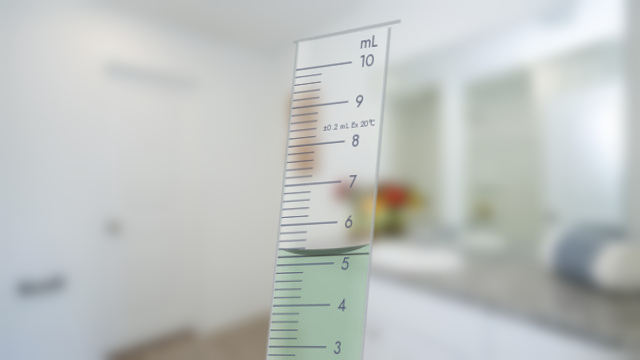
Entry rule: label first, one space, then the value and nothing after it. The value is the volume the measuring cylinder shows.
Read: 5.2 mL
